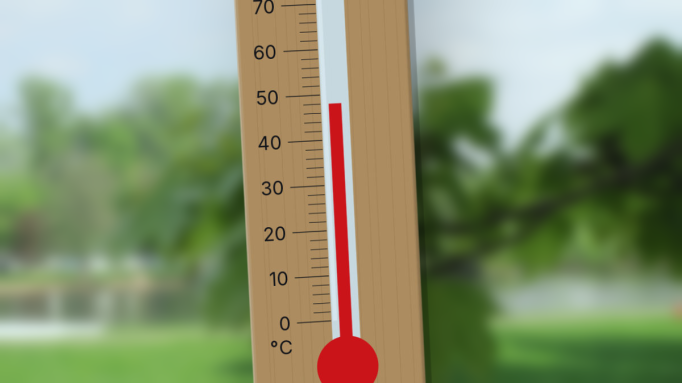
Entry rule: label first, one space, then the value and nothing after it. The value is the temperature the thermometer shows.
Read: 48 °C
